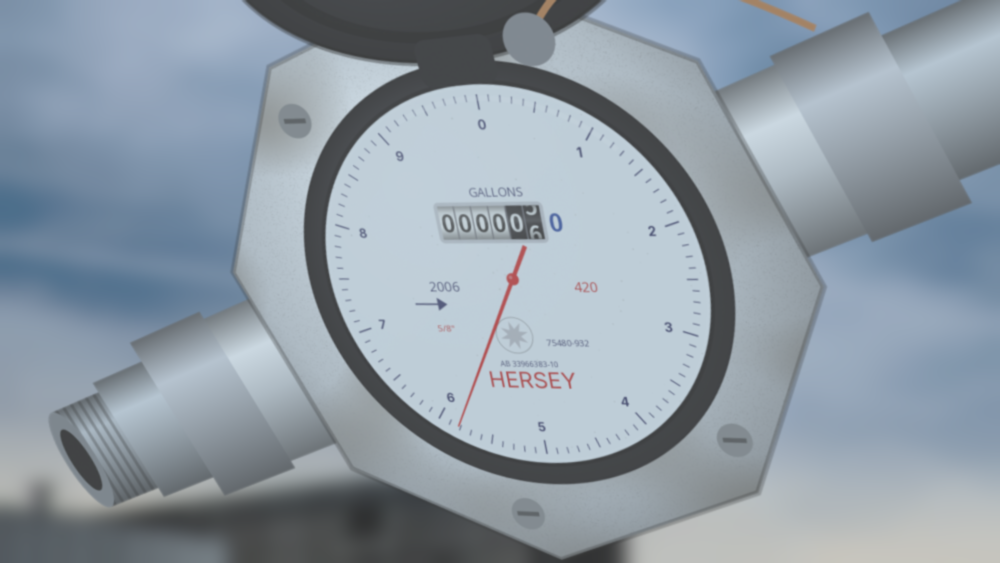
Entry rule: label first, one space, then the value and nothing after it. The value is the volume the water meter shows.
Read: 55.8 gal
